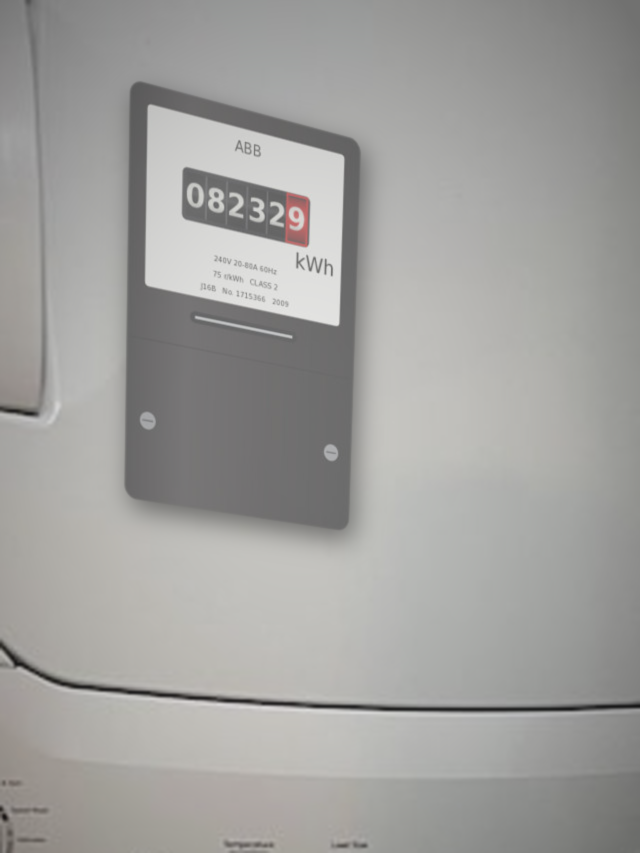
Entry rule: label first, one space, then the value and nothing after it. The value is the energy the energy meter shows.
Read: 8232.9 kWh
